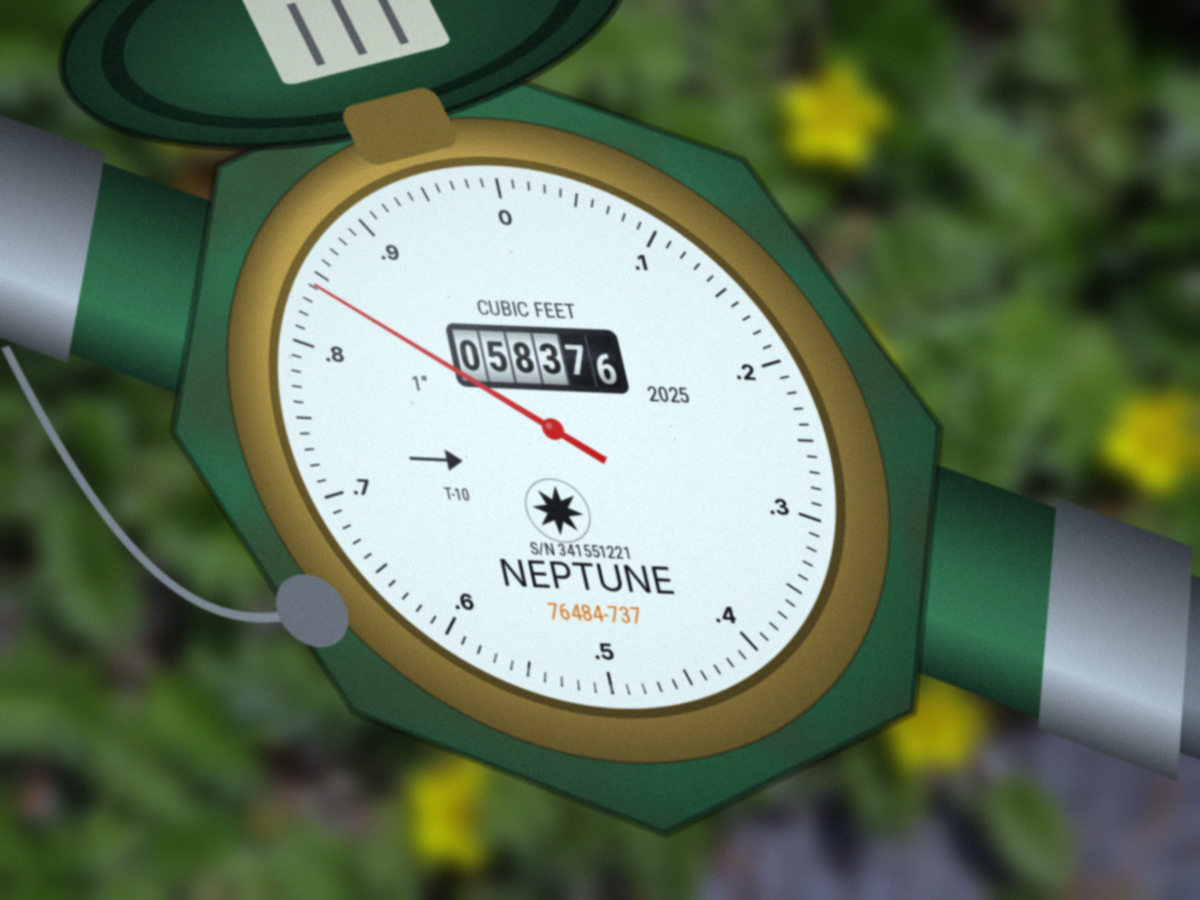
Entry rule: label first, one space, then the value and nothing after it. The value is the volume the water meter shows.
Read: 58375.84 ft³
